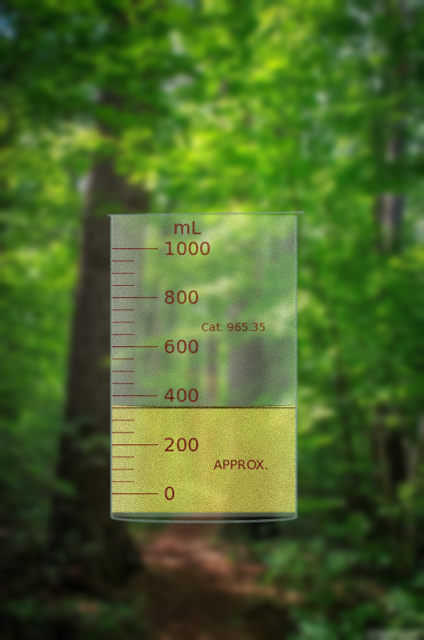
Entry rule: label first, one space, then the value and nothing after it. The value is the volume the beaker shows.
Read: 350 mL
